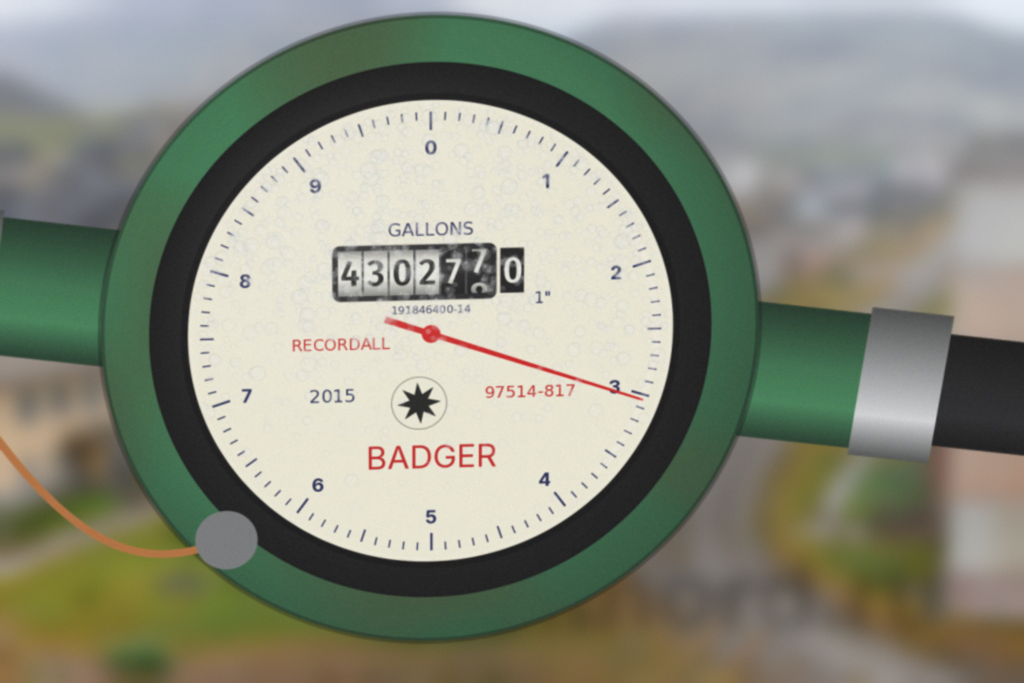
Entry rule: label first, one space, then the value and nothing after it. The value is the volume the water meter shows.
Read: 4302773.0 gal
